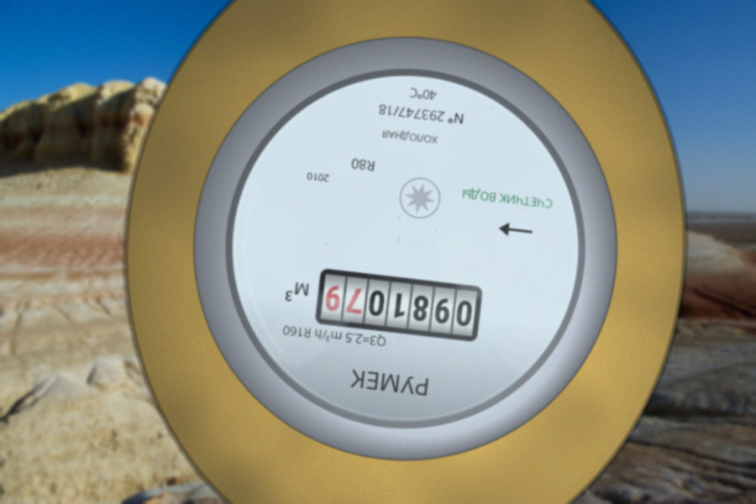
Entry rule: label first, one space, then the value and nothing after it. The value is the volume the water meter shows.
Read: 9810.79 m³
